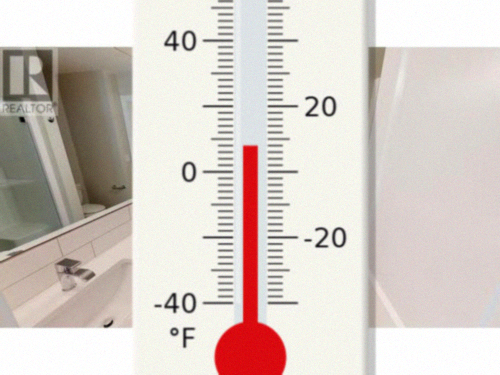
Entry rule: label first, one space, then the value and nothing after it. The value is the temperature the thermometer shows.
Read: 8 °F
